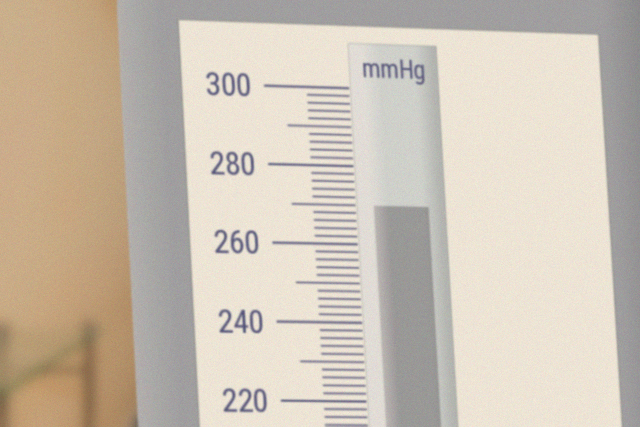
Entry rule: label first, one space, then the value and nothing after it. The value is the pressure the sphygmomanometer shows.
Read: 270 mmHg
